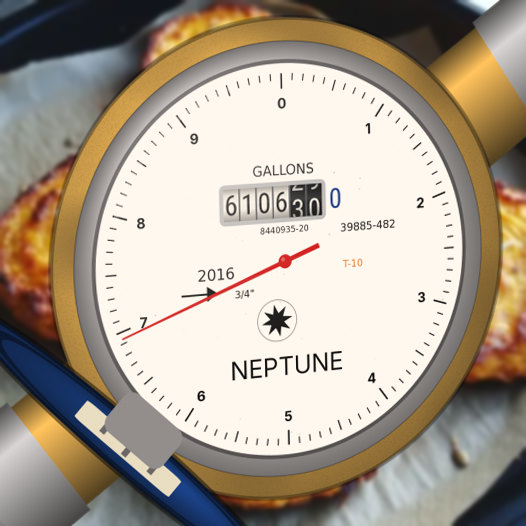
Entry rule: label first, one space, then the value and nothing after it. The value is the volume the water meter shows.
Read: 6106296.9 gal
